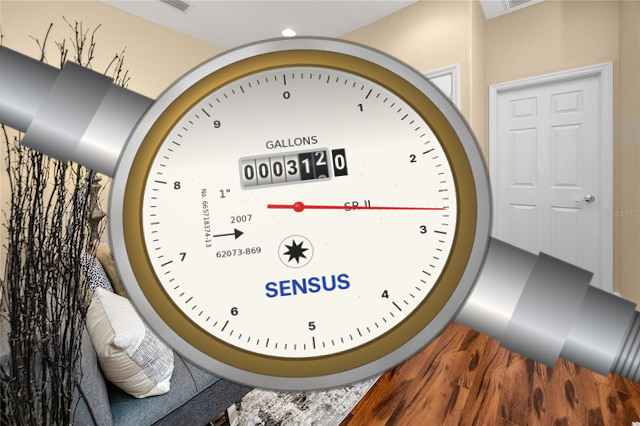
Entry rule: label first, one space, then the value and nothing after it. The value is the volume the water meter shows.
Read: 3122.7 gal
